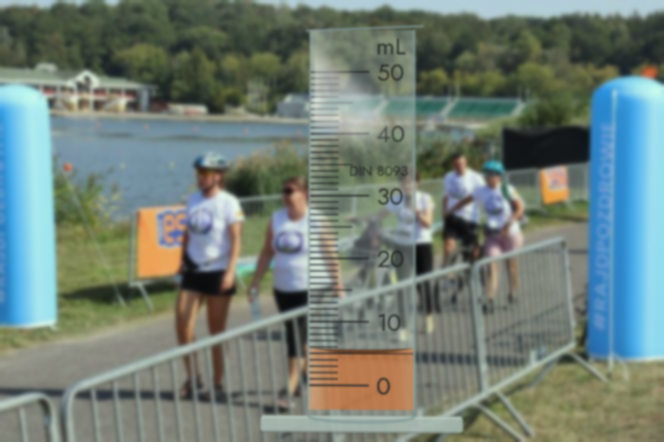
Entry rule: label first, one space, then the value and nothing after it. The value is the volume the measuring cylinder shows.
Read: 5 mL
